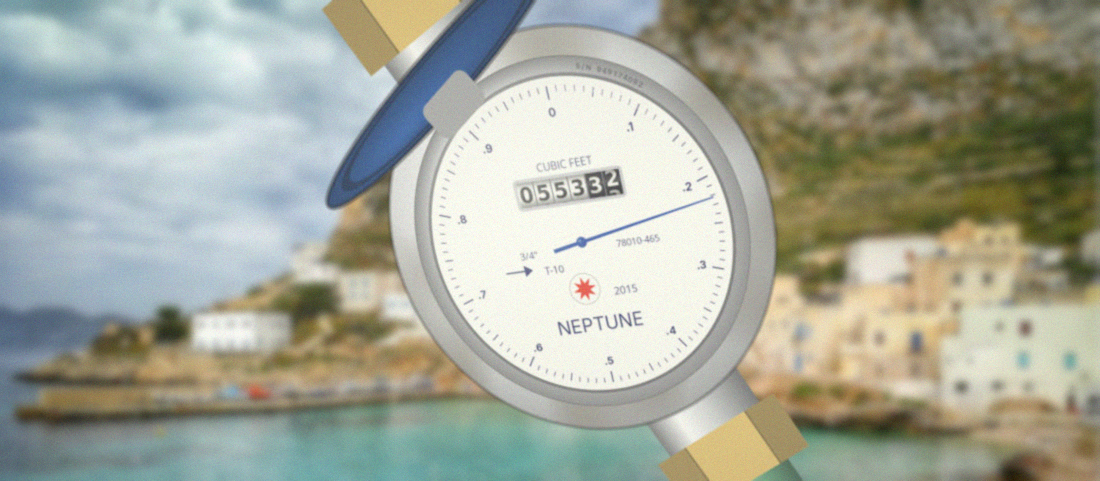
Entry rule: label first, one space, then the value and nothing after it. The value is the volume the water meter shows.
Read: 55332.22 ft³
